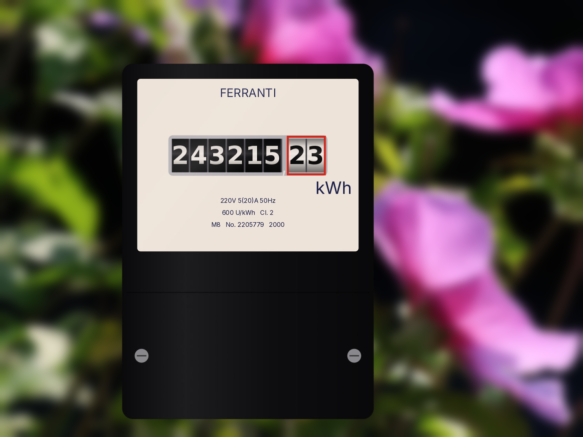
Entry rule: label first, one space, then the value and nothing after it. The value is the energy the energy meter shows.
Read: 243215.23 kWh
